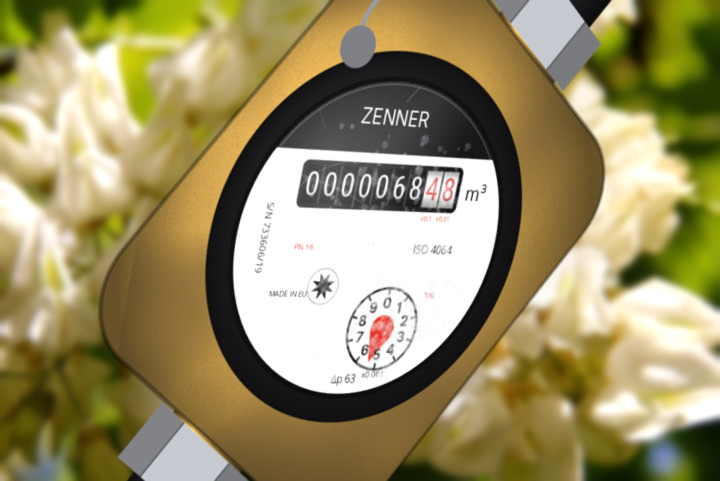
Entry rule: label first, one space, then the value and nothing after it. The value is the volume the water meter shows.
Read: 68.485 m³
